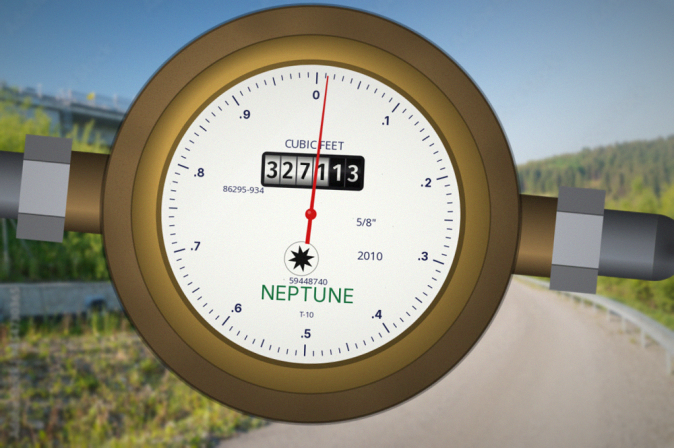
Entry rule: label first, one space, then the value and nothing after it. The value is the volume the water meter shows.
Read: 327113.01 ft³
